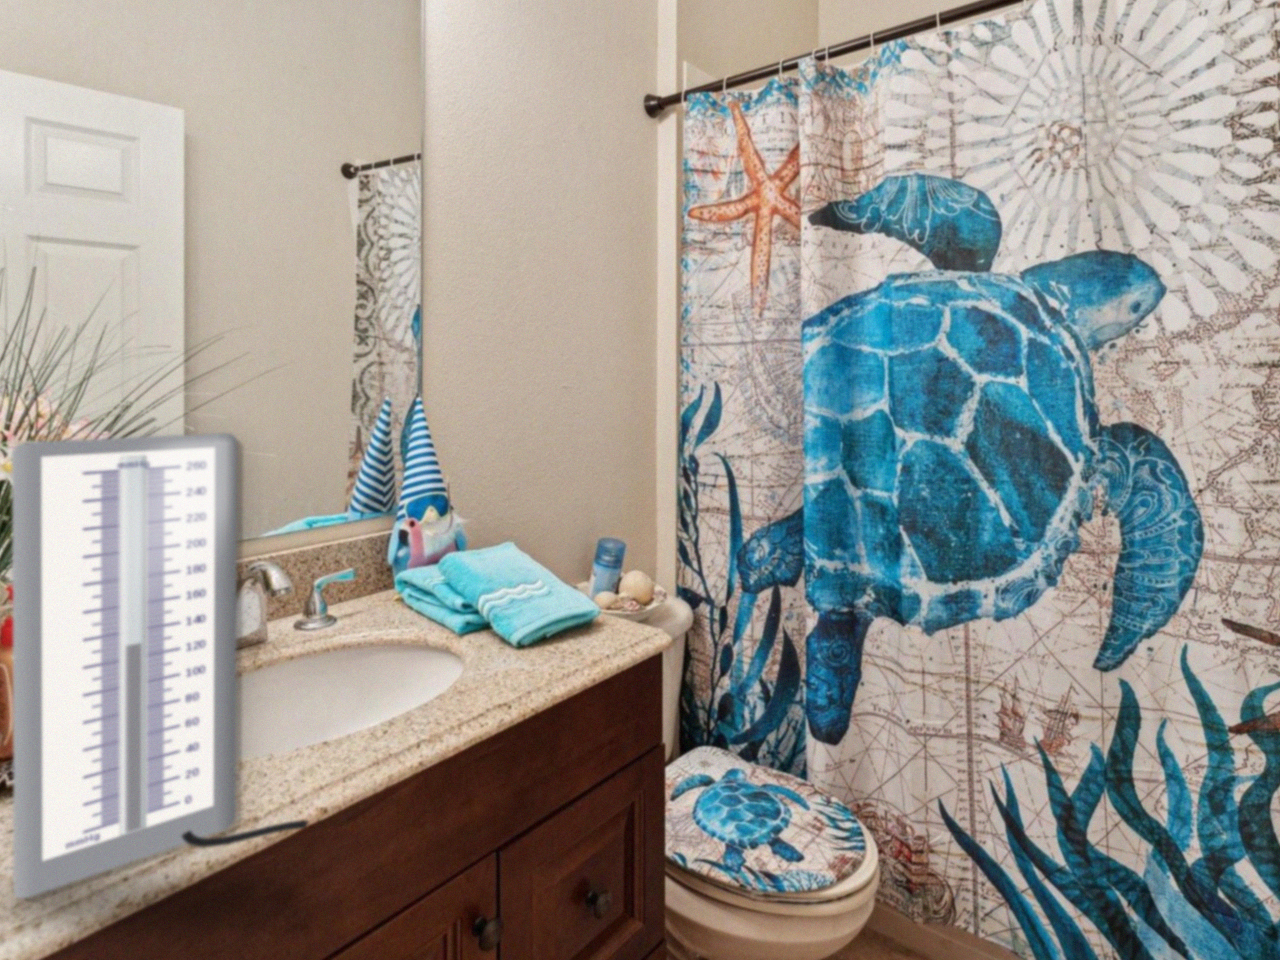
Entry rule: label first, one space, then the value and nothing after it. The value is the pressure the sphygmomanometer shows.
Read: 130 mmHg
